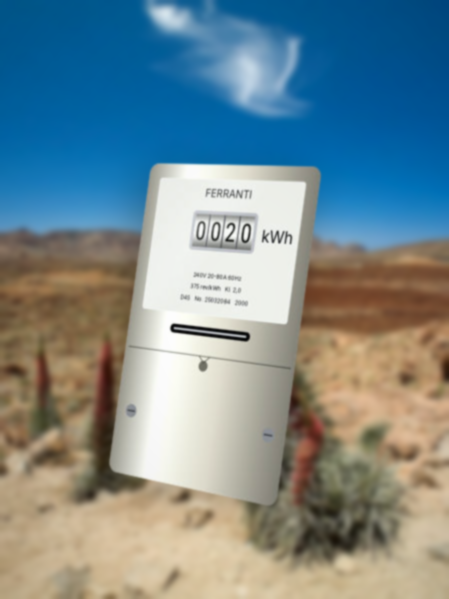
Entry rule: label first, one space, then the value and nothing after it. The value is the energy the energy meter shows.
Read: 20 kWh
